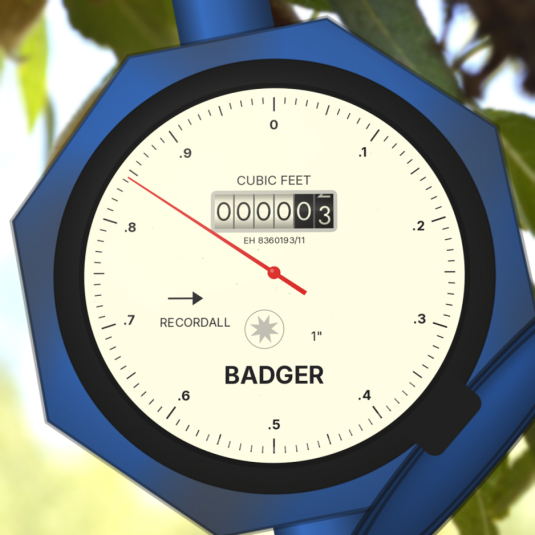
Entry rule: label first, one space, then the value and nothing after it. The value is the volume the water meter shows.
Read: 2.84 ft³
